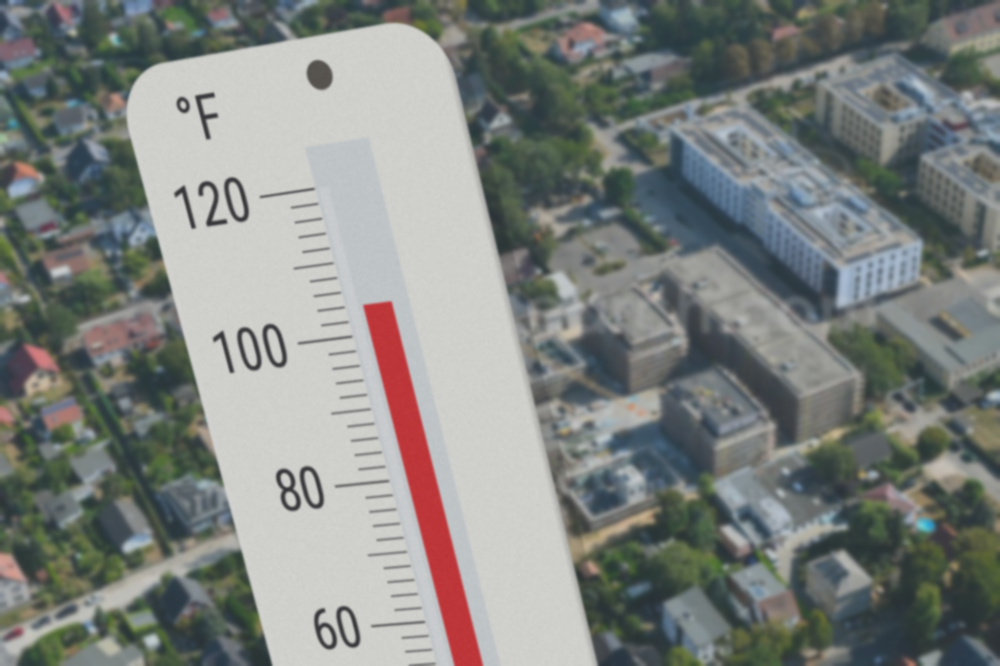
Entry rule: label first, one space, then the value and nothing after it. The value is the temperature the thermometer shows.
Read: 104 °F
